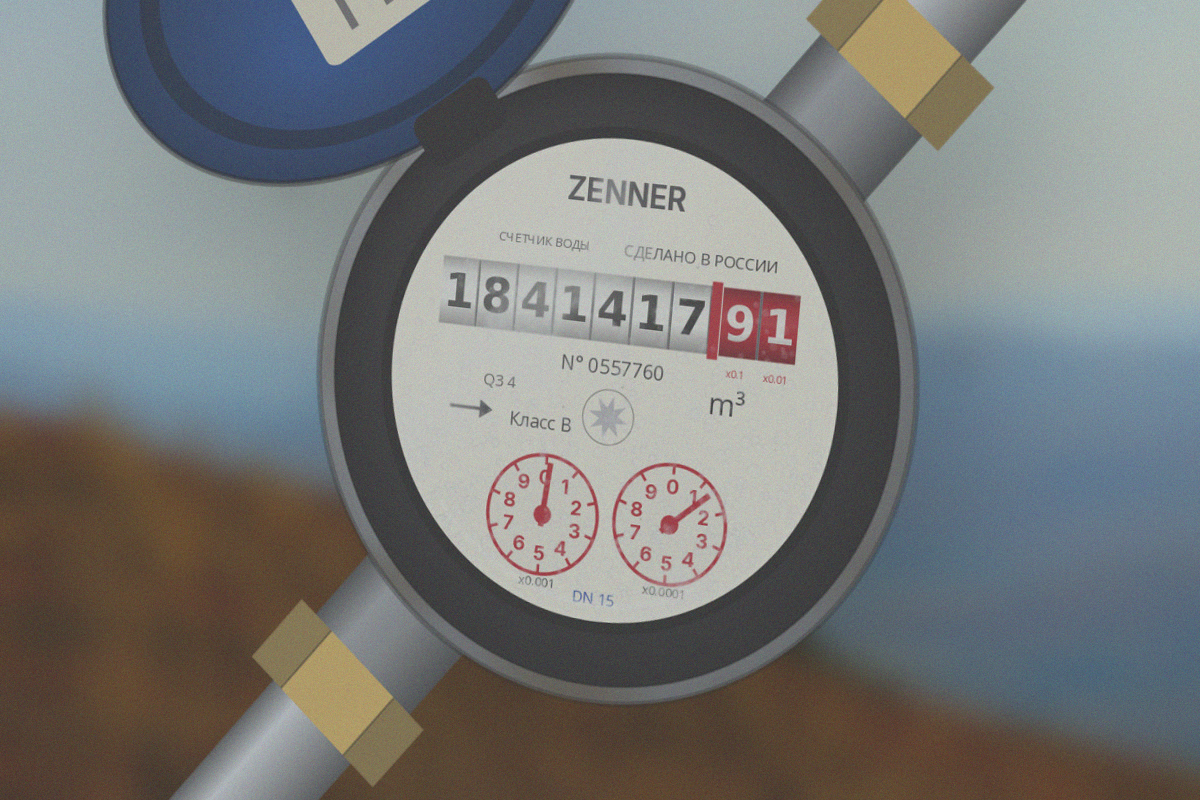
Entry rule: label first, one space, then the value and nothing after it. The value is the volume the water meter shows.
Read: 1841417.9101 m³
